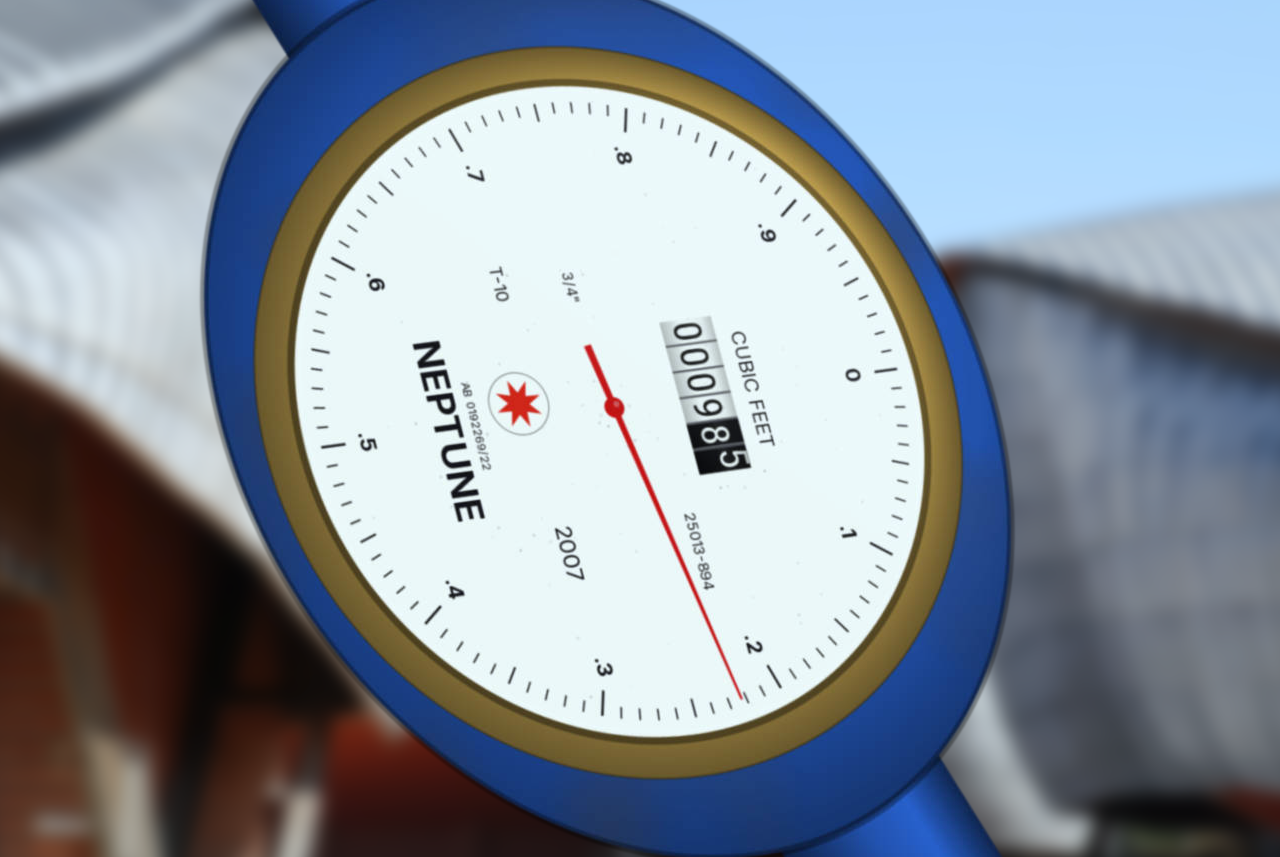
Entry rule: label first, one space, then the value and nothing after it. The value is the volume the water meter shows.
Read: 985.22 ft³
